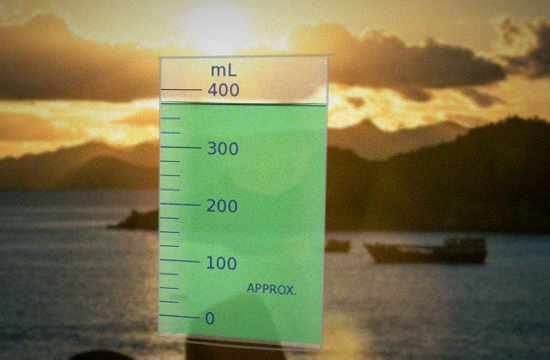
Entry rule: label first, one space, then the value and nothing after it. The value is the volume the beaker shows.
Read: 375 mL
